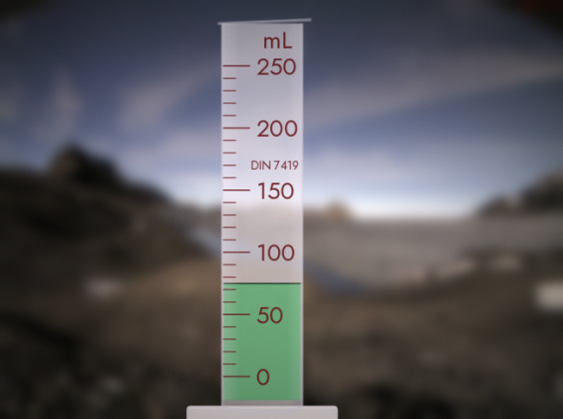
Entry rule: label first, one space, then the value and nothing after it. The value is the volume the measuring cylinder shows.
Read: 75 mL
